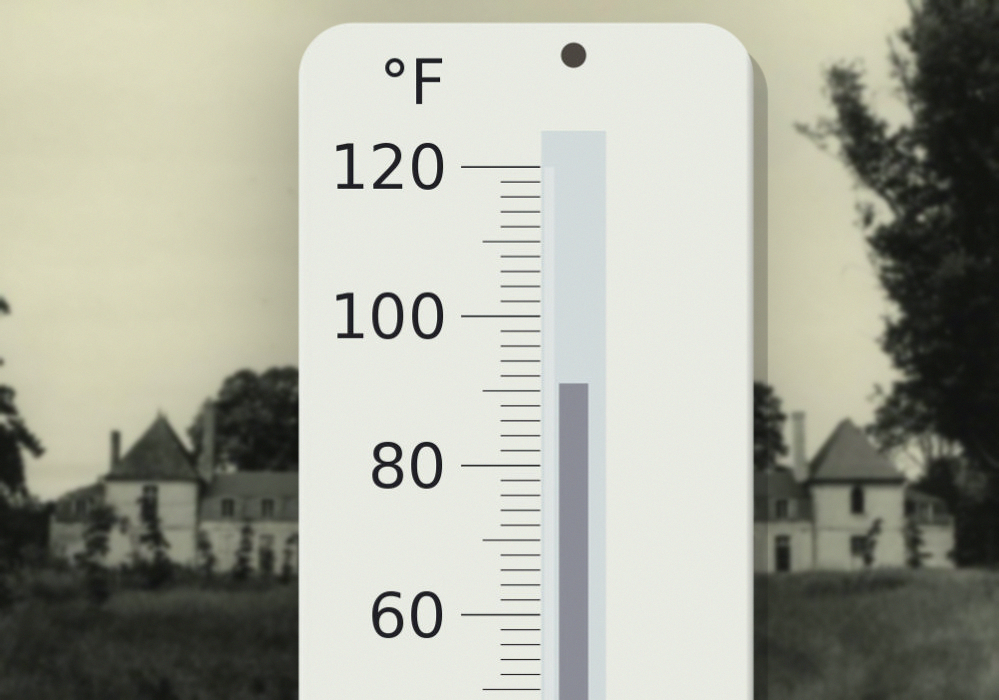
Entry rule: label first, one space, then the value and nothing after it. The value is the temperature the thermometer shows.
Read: 91 °F
